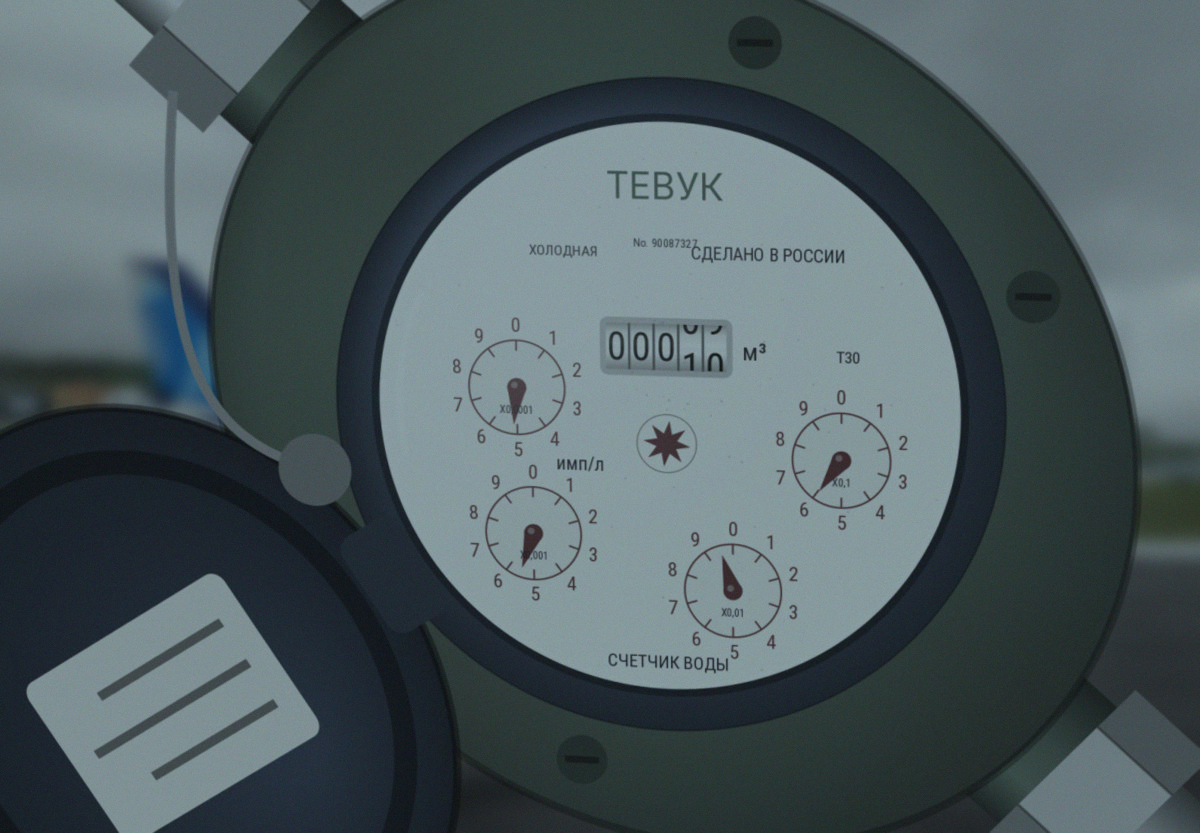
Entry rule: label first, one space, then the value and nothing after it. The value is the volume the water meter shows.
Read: 9.5955 m³
